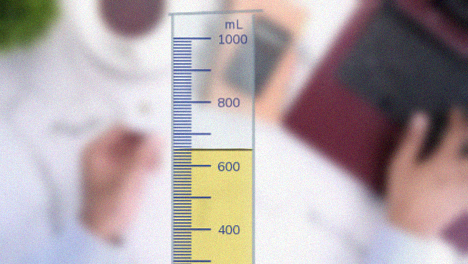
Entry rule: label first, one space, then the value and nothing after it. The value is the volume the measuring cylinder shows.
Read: 650 mL
